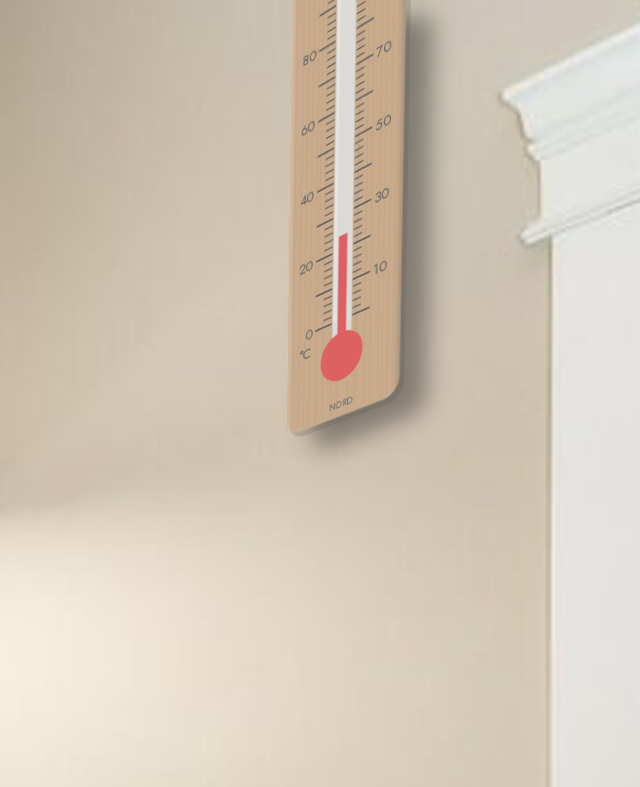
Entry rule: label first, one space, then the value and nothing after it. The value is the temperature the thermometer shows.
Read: 24 °C
